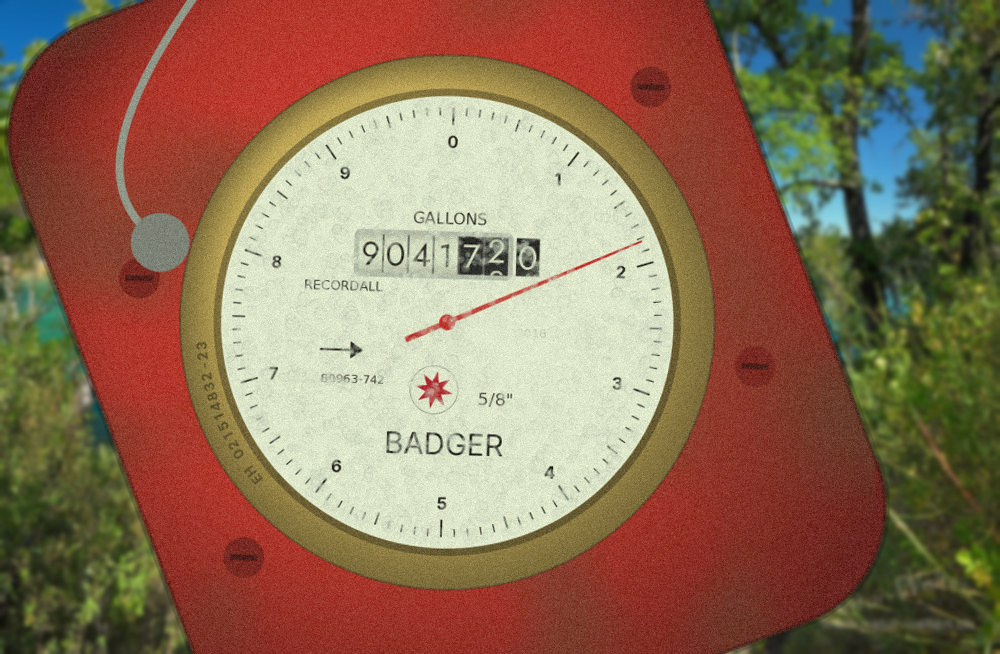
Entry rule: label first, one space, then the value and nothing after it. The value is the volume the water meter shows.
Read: 9041721.8 gal
